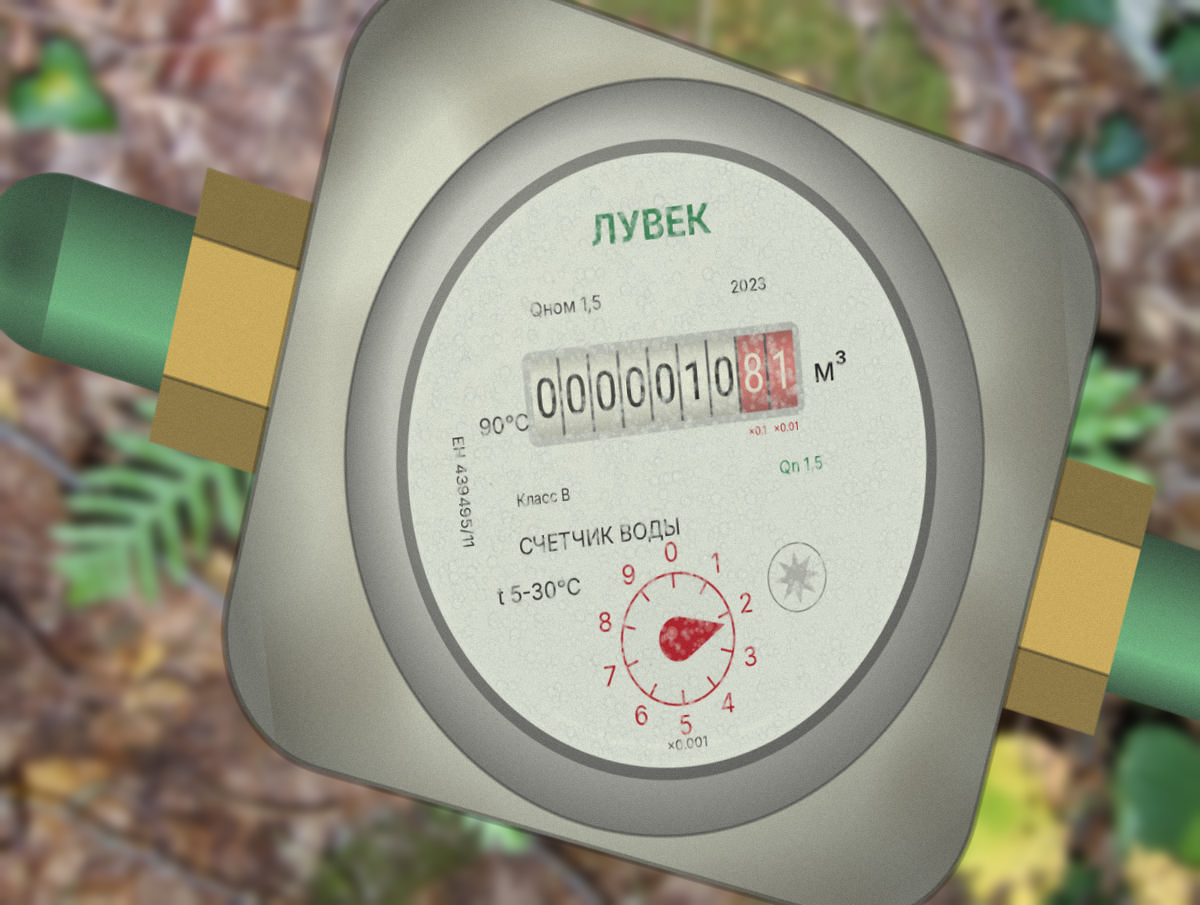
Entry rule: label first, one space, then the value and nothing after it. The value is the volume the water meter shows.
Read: 10.812 m³
